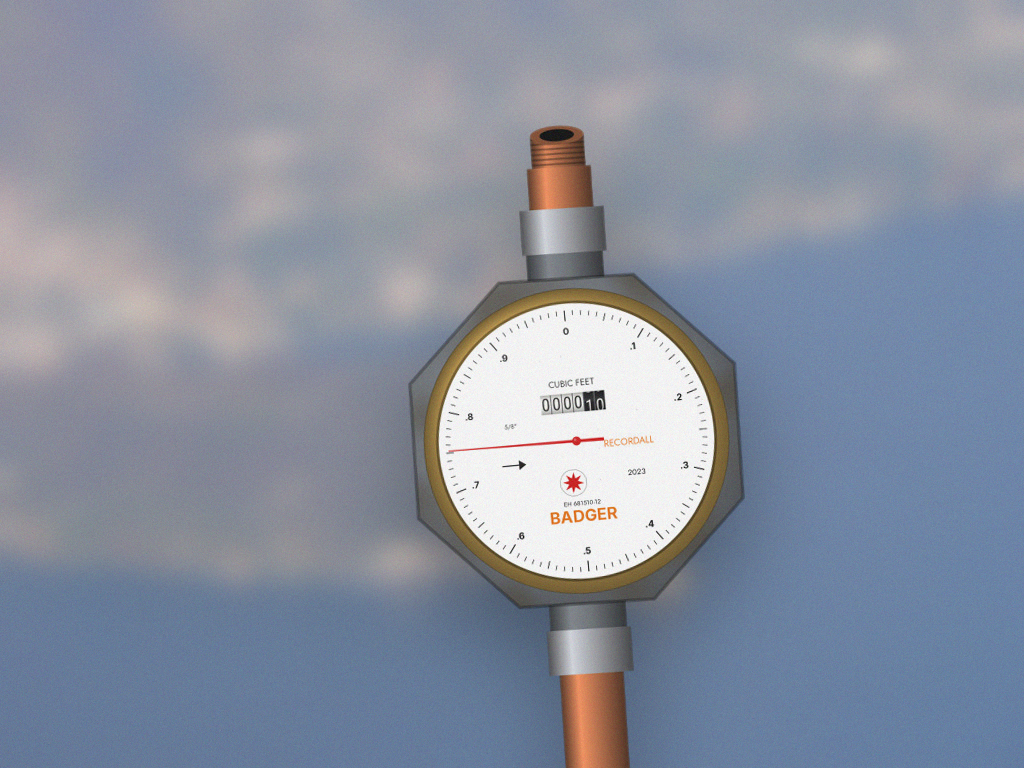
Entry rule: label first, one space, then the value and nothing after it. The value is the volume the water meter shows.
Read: 9.75 ft³
